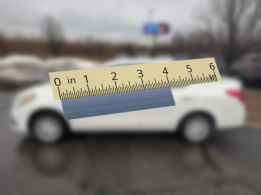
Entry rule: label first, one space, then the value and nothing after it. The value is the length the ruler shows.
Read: 4 in
